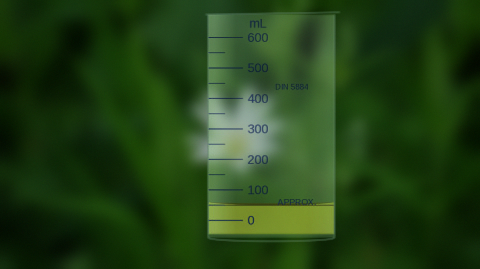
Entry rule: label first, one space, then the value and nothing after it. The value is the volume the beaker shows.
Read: 50 mL
